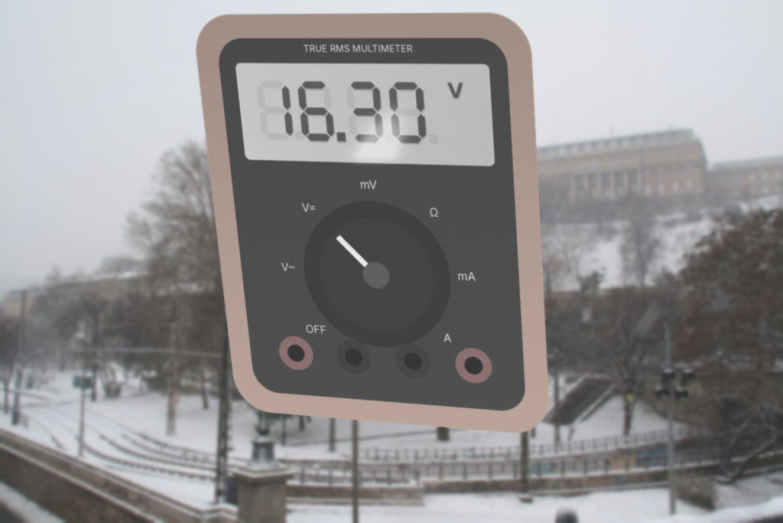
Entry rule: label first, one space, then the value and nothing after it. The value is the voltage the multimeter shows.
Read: 16.30 V
